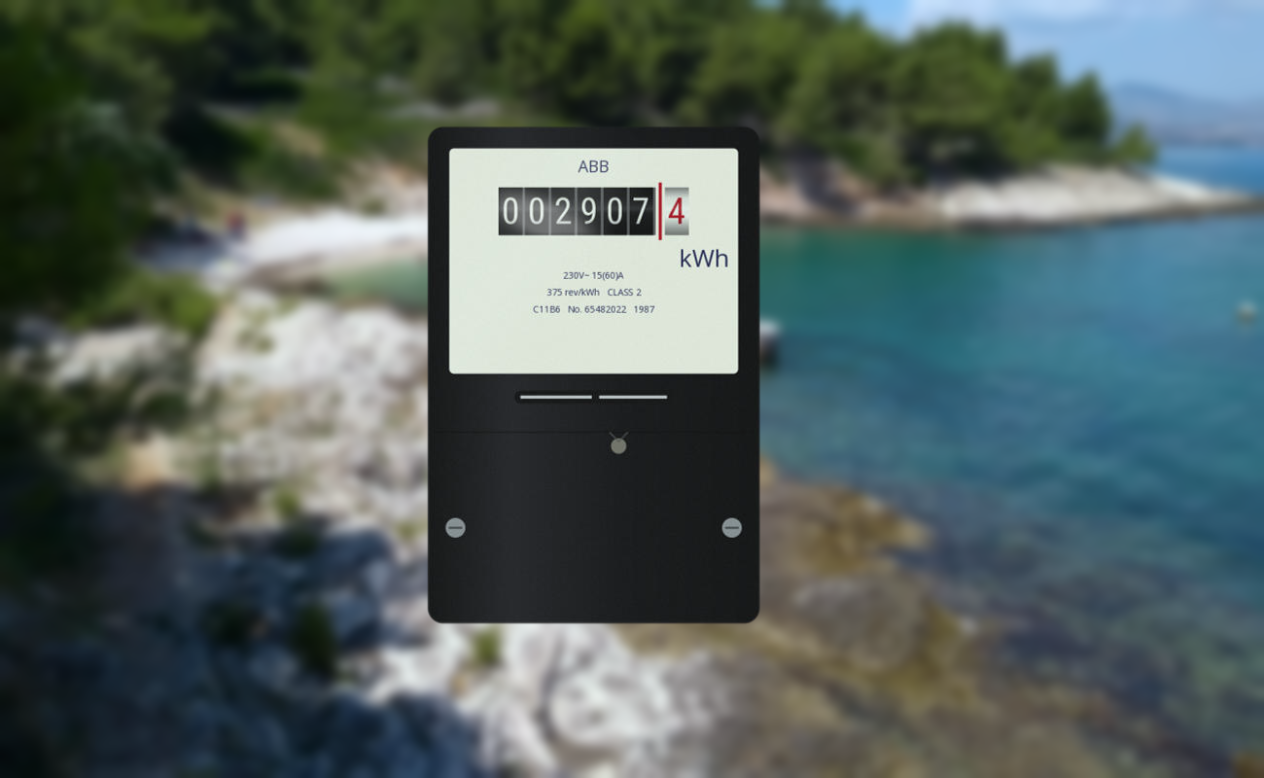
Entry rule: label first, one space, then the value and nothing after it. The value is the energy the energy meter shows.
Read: 2907.4 kWh
